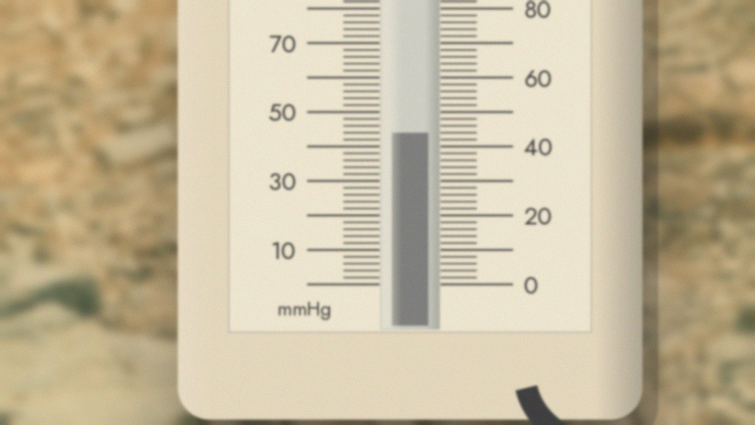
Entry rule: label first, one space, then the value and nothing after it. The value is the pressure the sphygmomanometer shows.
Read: 44 mmHg
